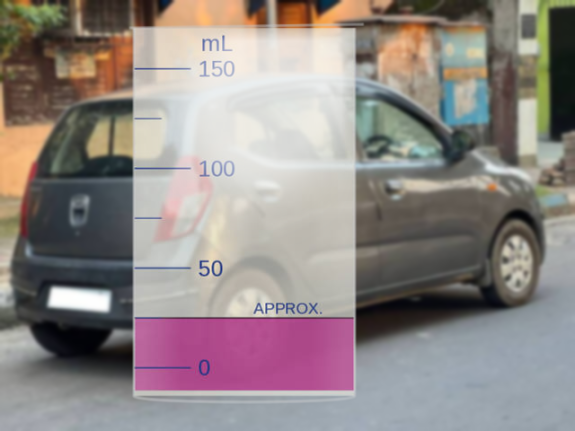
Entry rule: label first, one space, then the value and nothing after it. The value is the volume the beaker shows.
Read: 25 mL
